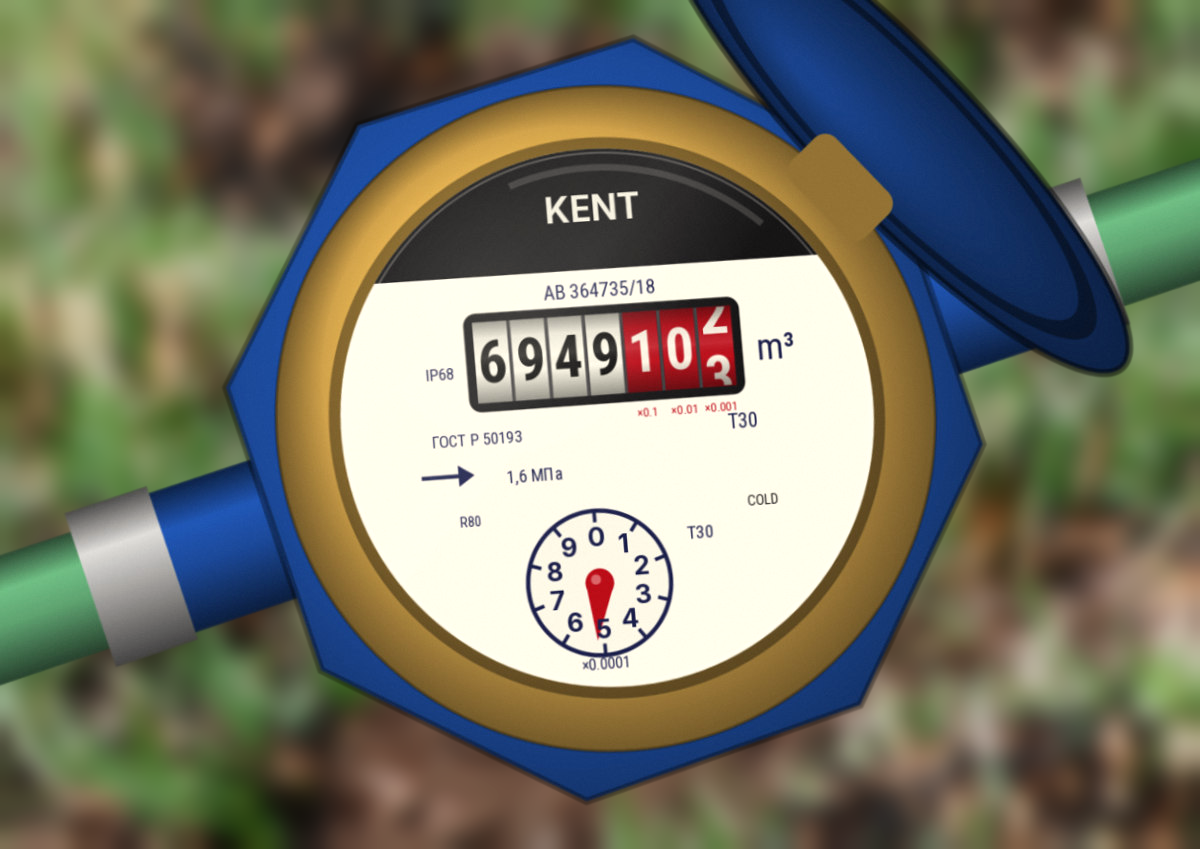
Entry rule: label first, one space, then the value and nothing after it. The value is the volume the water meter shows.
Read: 6949.1025 m³
